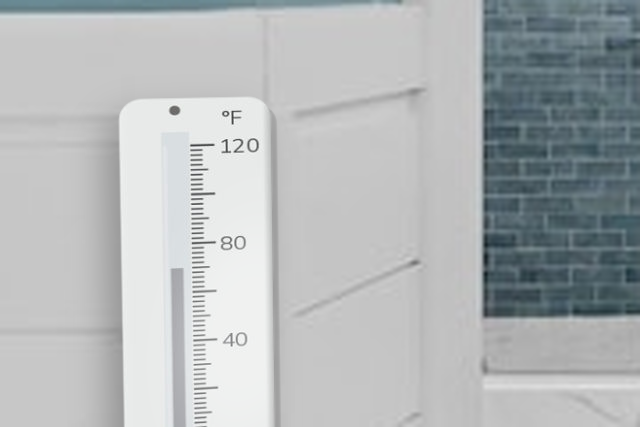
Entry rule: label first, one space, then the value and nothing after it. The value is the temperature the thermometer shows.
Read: 70 °F
